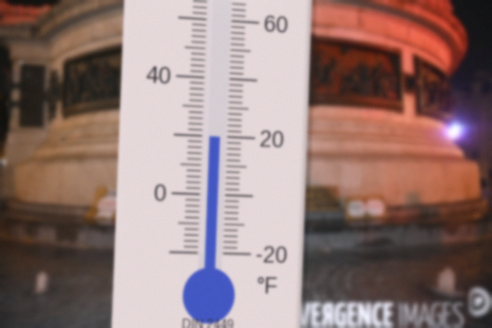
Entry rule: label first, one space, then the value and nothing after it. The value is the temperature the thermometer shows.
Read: 20 °F
